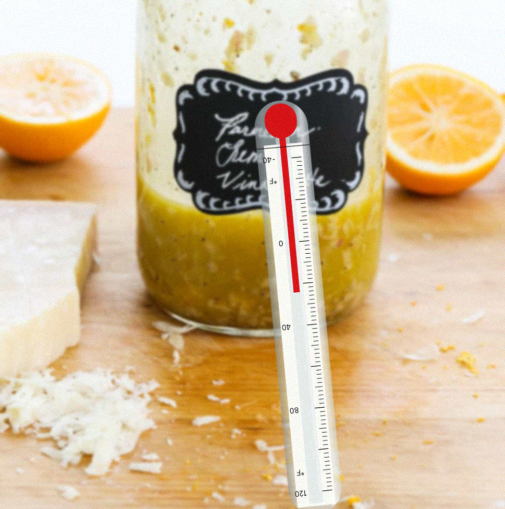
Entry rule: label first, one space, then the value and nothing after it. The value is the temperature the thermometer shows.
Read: 24 °F
